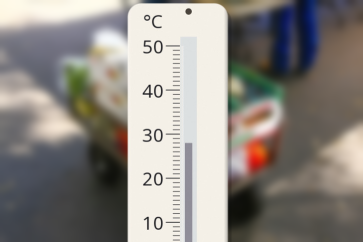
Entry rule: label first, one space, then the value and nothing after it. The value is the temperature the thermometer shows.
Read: 28 °C
